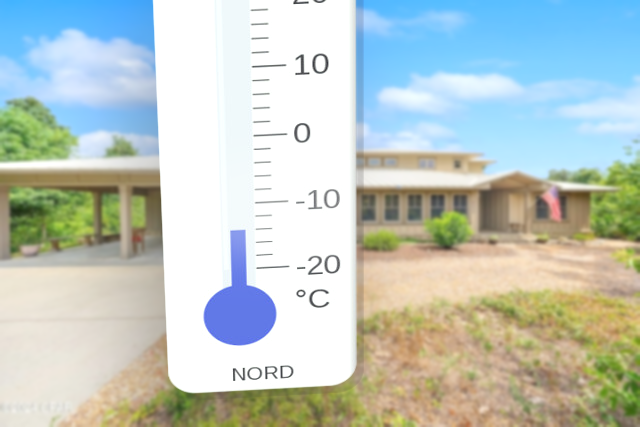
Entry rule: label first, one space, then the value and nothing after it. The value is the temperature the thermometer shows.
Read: -14 °C
